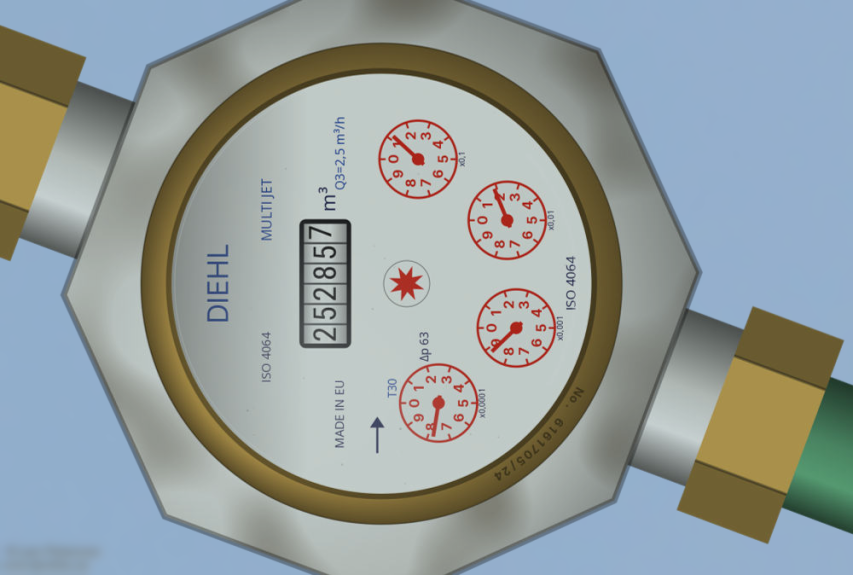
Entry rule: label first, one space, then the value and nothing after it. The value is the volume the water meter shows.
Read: 252857.1187 m³
